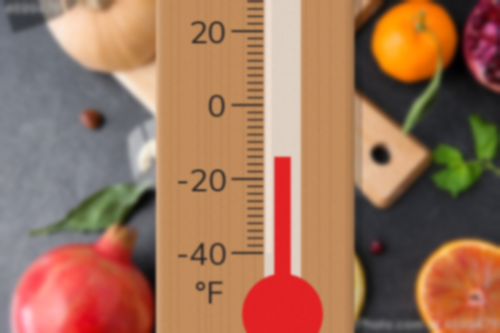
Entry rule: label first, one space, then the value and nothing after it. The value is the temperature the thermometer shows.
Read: -14 °F
